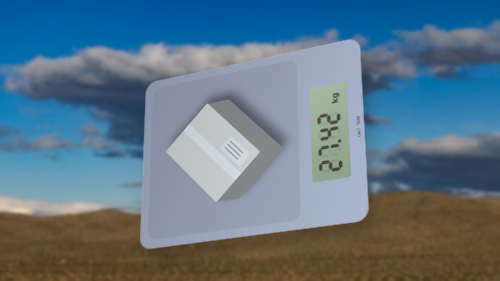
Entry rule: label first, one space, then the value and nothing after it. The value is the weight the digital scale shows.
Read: 27.42 kg
